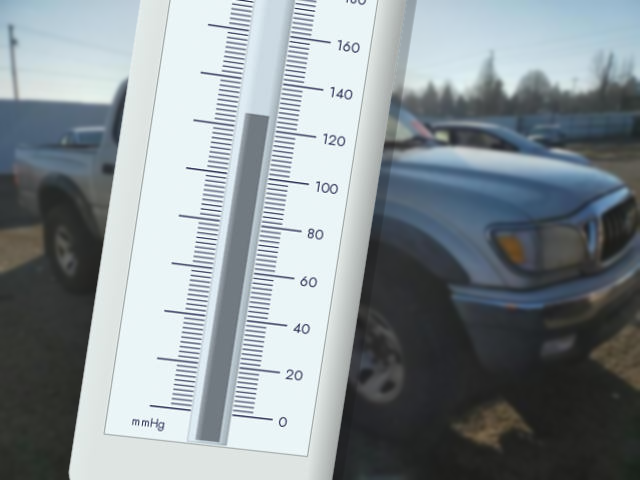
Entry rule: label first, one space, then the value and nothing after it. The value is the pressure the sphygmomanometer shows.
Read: 126 mmHg
